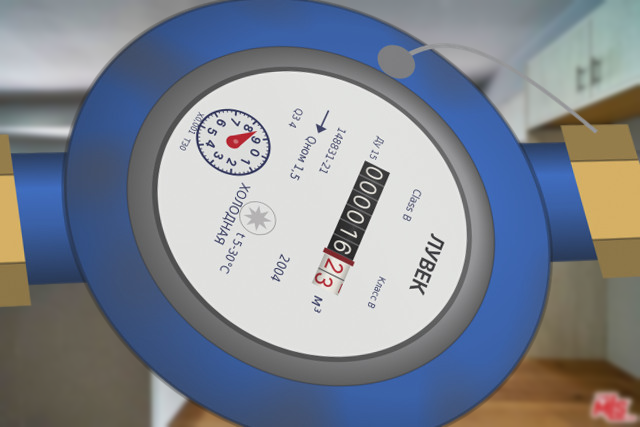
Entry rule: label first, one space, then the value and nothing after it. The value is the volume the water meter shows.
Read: 16.228 m³
